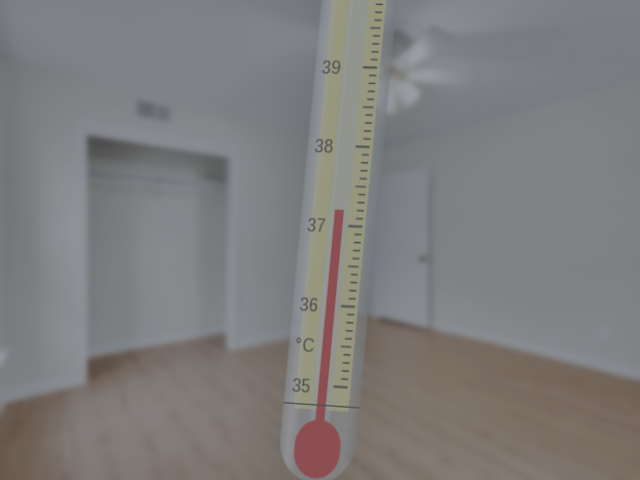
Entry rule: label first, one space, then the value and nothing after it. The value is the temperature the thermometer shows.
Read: 37.2 °C
